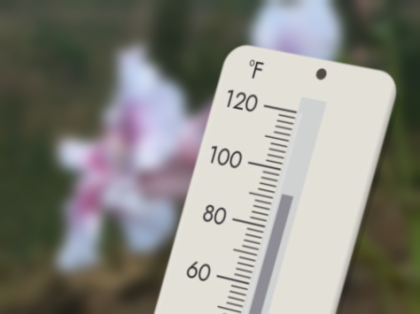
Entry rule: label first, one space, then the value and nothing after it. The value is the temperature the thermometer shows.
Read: 92 °F
